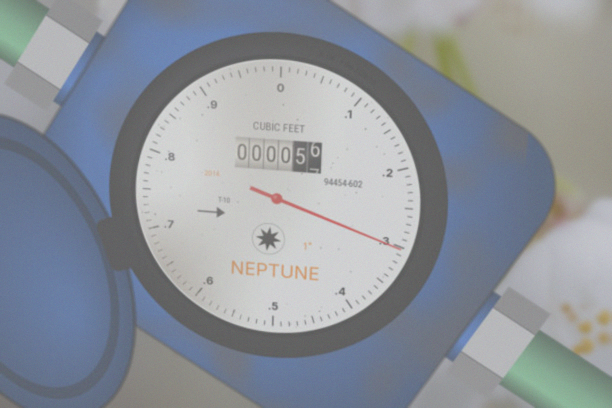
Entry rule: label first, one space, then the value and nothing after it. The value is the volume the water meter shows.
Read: 56.30 ft³
